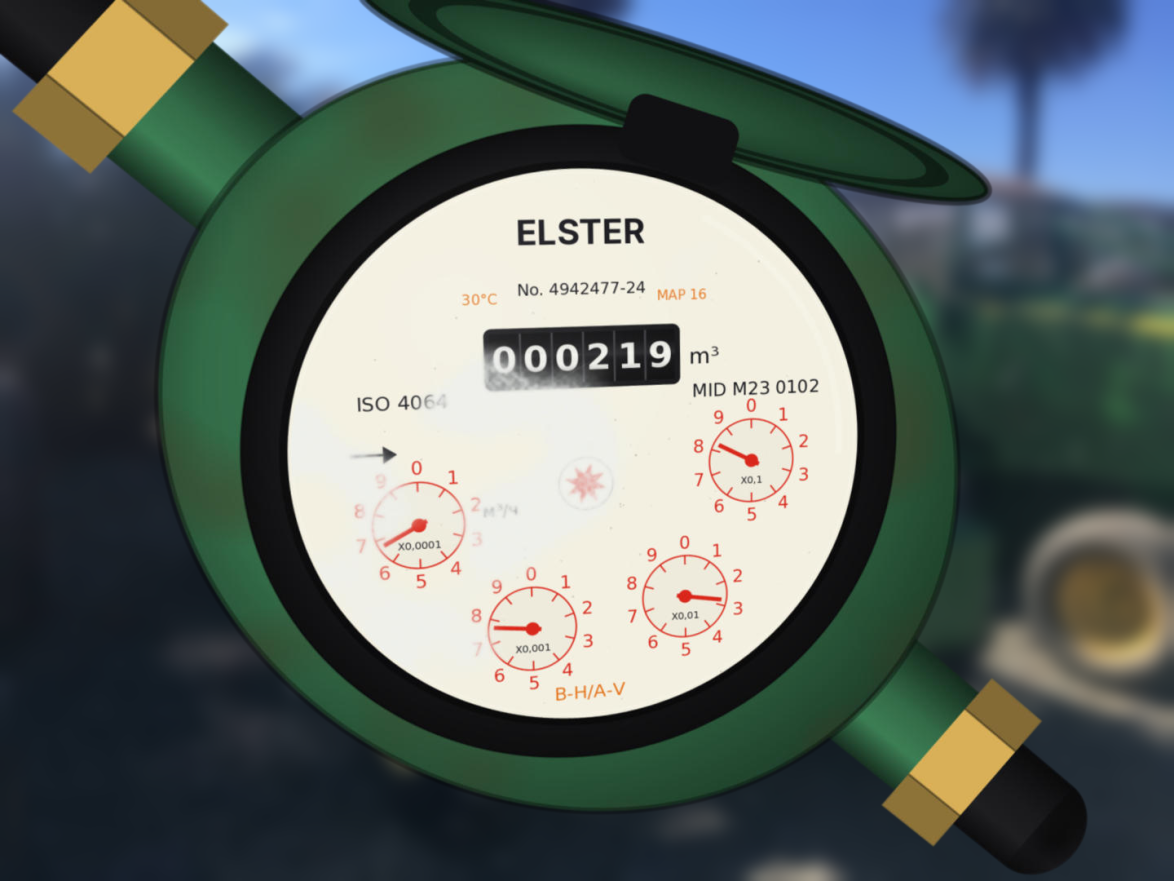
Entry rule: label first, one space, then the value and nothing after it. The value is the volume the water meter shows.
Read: 219.8276 m³
